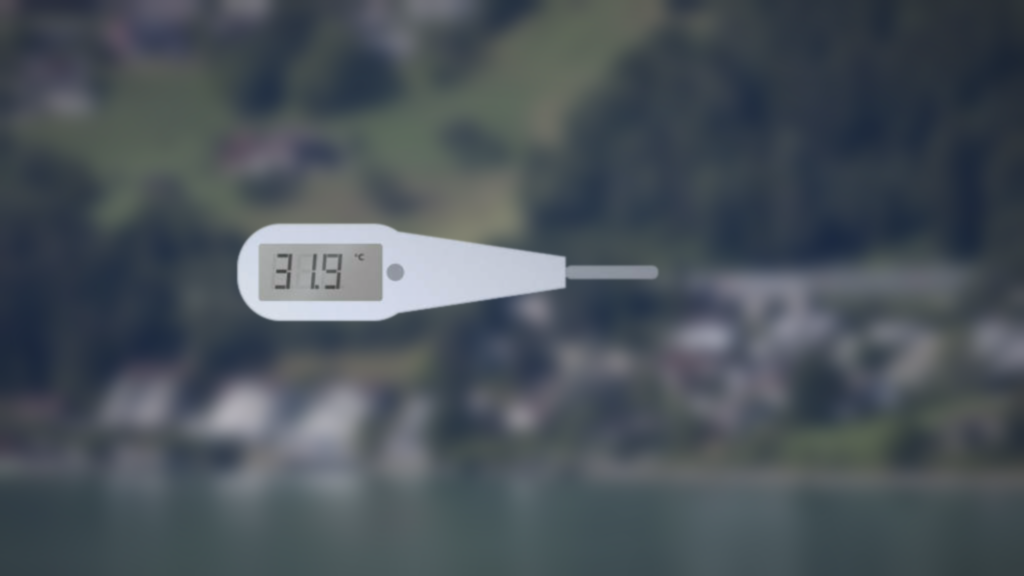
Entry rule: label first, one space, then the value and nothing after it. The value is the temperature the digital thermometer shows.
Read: 31.9 °C
